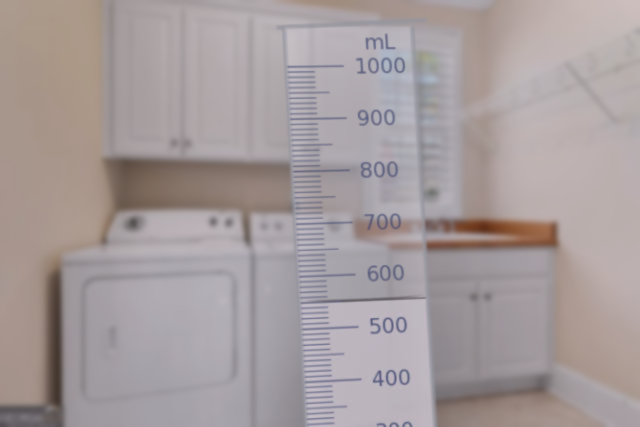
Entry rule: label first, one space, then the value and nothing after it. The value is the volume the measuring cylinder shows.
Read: 550 mL
